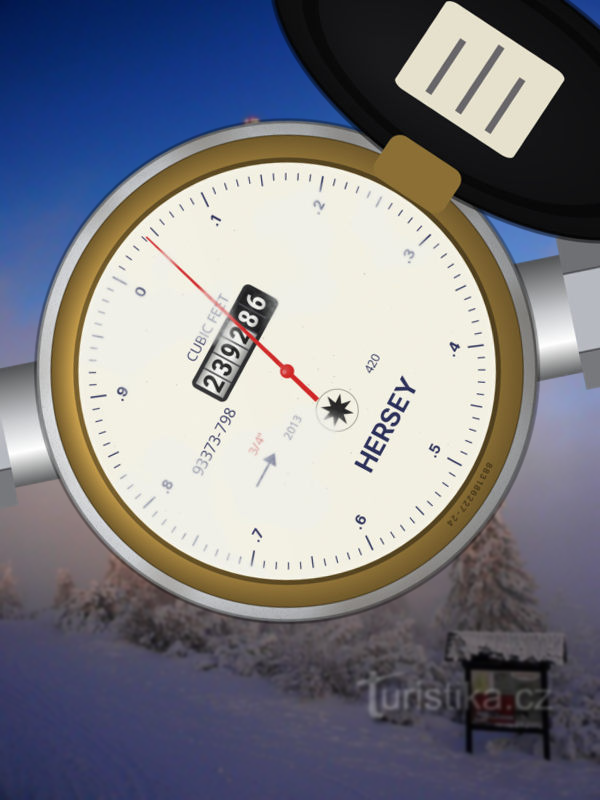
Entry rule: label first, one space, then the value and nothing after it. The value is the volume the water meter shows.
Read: 239286.04 ft³
